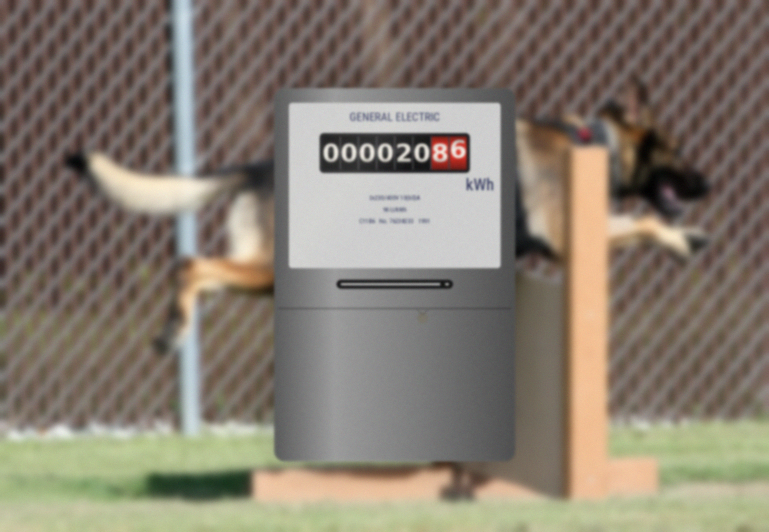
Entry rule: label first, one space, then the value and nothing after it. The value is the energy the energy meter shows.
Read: 20.86 kWh
